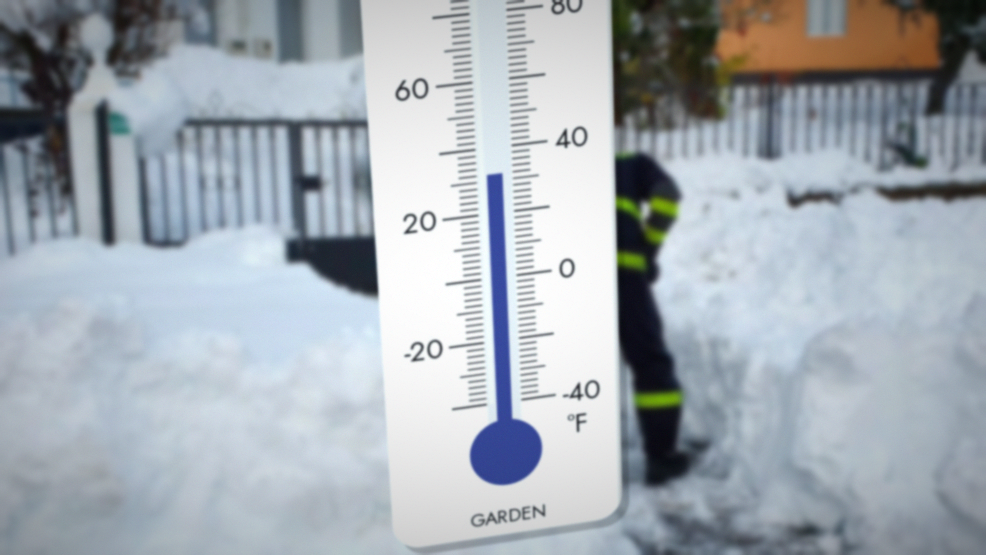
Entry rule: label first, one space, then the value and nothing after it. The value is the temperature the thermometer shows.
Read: 32 °F
